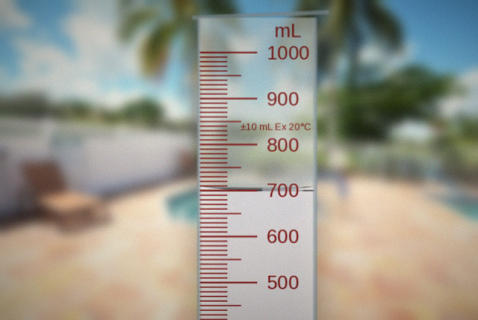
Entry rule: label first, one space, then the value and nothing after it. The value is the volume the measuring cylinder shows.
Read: 700 mL
